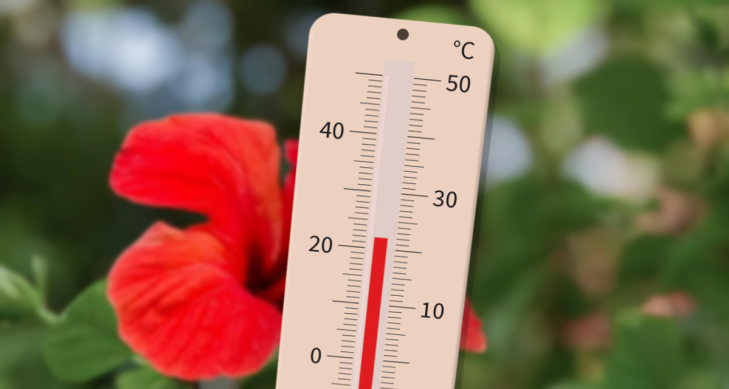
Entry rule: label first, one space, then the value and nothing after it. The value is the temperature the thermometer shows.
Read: 22 °C
